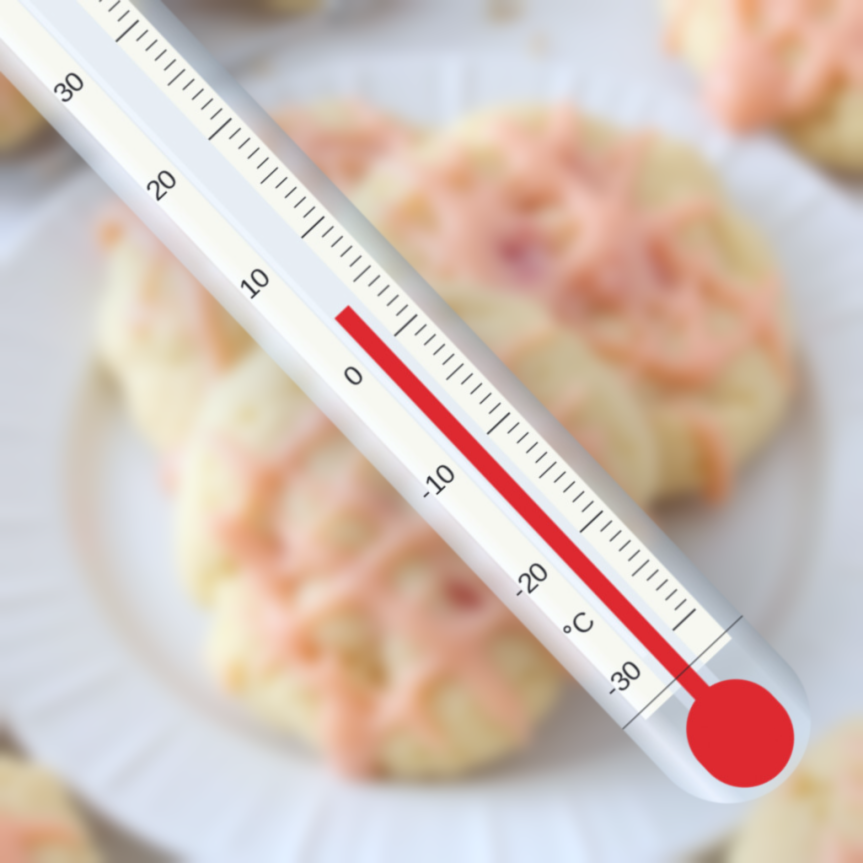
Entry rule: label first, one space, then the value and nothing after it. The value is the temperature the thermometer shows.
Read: 4 °C
